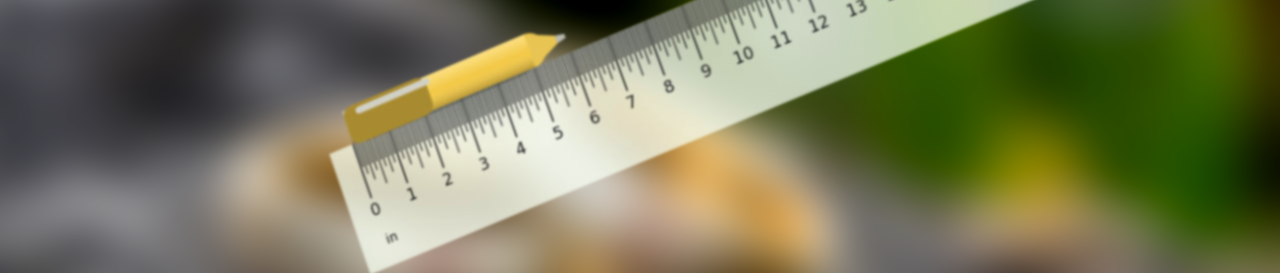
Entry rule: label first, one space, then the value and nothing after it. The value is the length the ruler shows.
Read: 6 in
